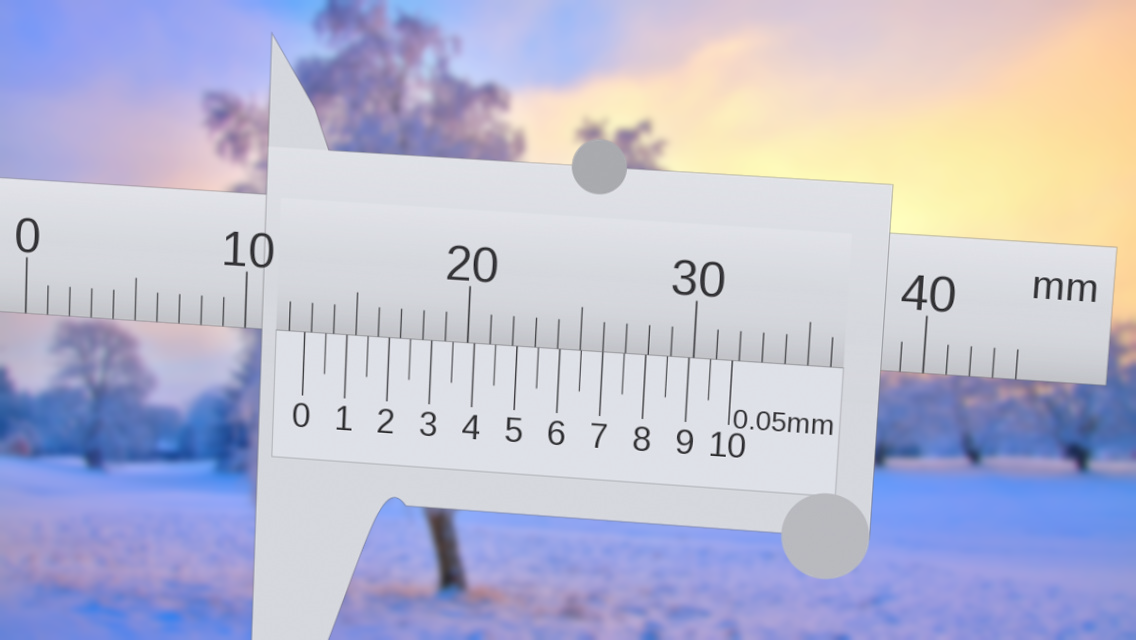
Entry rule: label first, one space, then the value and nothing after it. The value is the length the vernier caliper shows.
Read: 12.7 mm
